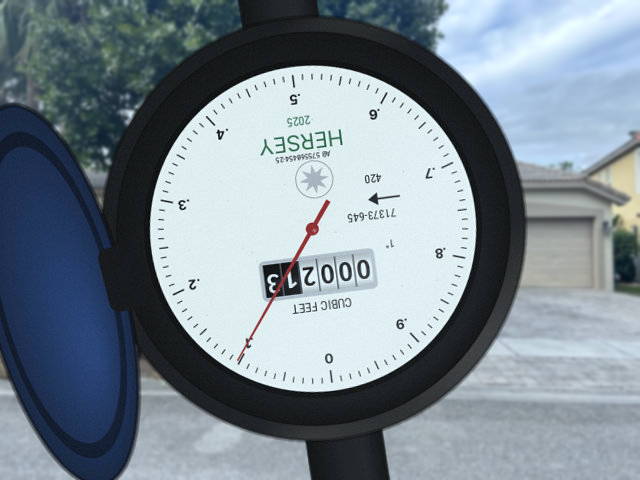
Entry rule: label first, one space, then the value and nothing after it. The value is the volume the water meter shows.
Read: 213.10 ft³
